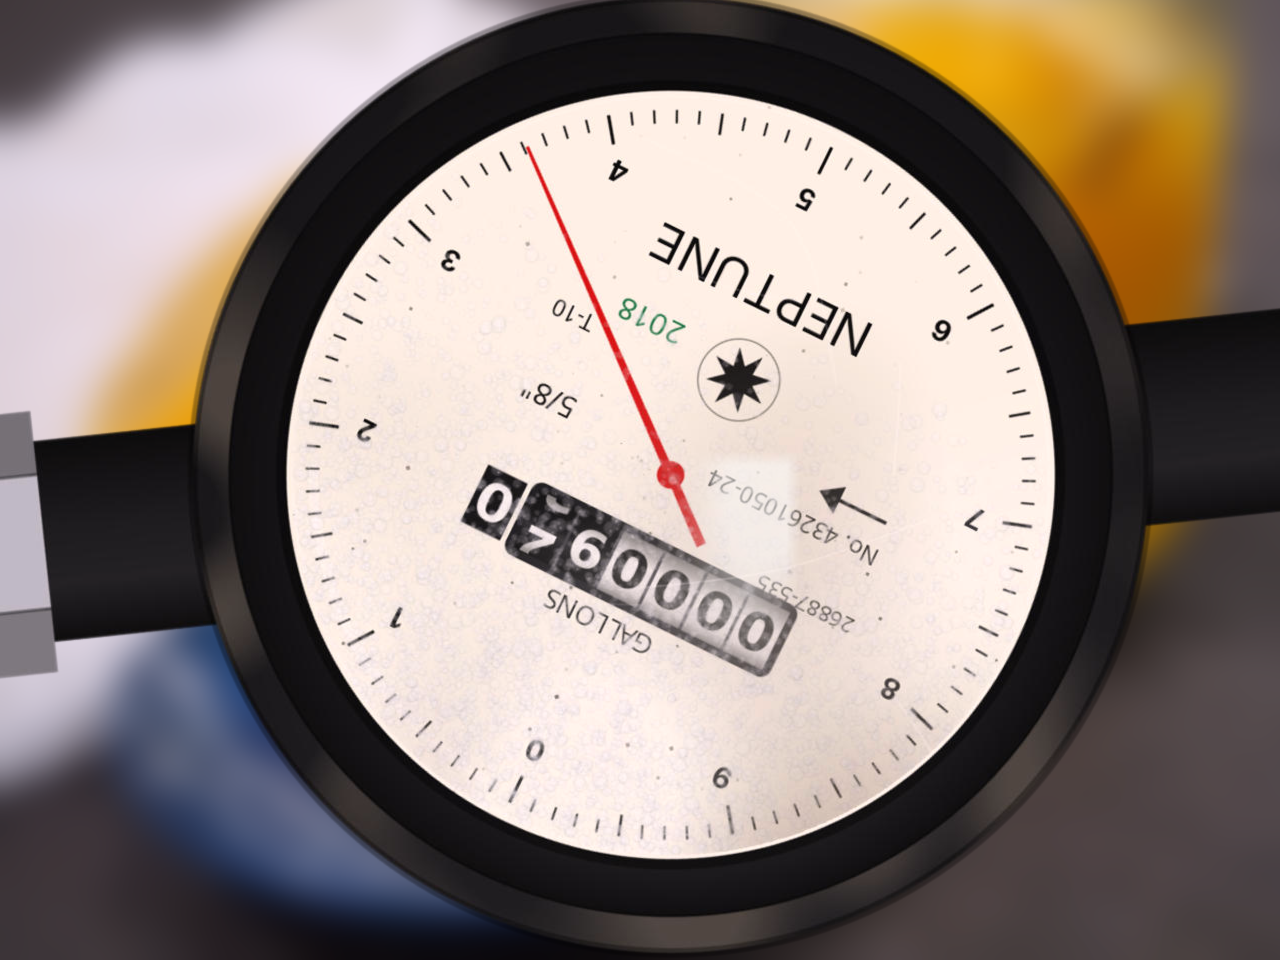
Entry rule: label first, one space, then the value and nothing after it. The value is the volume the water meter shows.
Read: 923.6 gal
